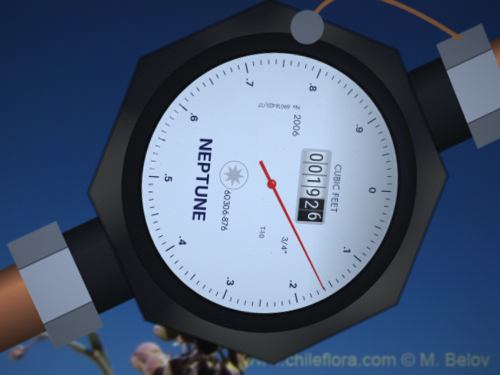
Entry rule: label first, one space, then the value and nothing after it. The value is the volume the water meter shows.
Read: 1926.16 ft³
